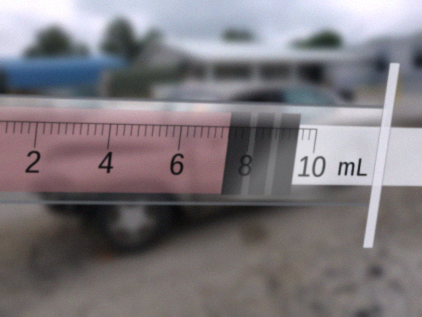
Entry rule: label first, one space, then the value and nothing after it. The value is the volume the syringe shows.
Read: 7.4 mL
